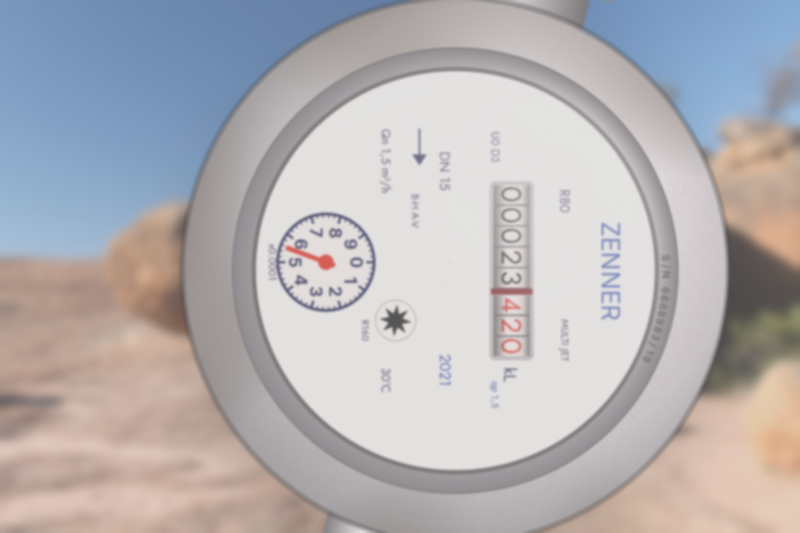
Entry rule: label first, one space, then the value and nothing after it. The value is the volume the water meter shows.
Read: 23.4205 kL
